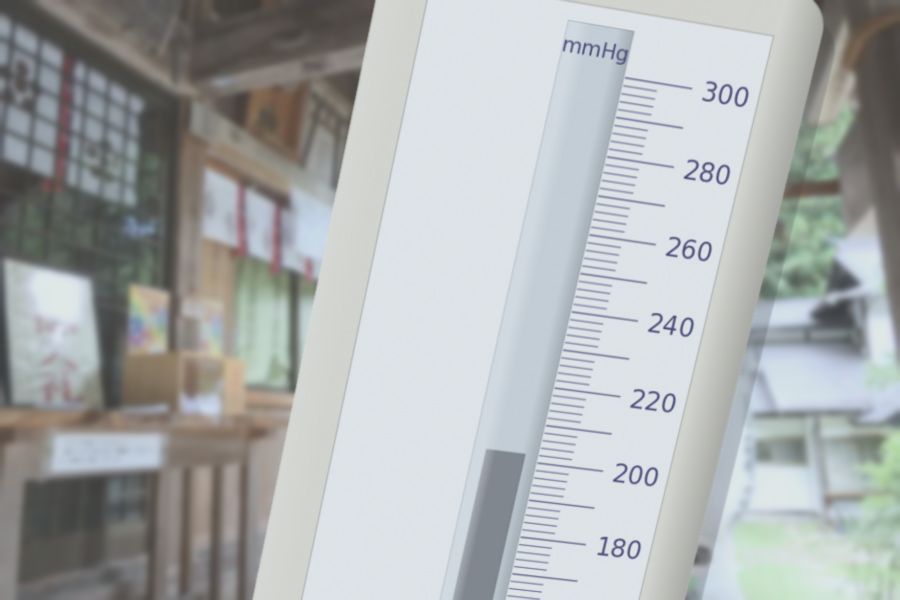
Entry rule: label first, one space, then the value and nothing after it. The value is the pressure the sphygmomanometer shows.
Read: 202 mmHg
